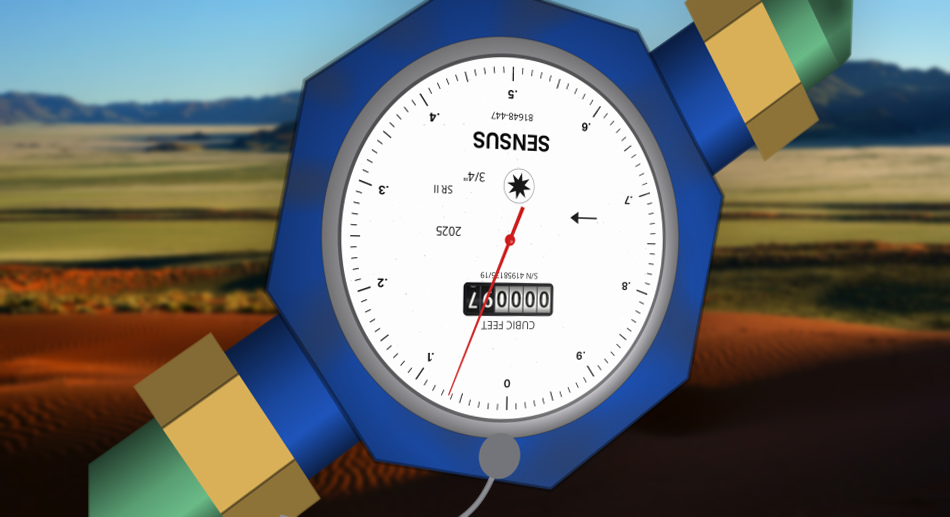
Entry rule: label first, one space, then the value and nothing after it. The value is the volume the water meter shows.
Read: 97.06 ft³
